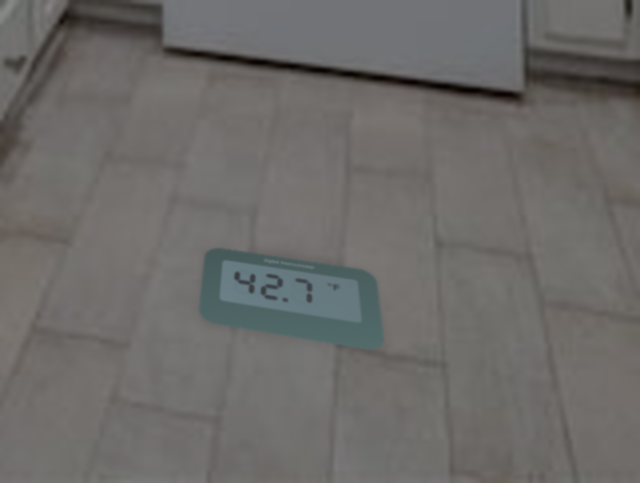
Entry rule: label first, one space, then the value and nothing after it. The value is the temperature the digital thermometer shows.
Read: 42.7 °F
